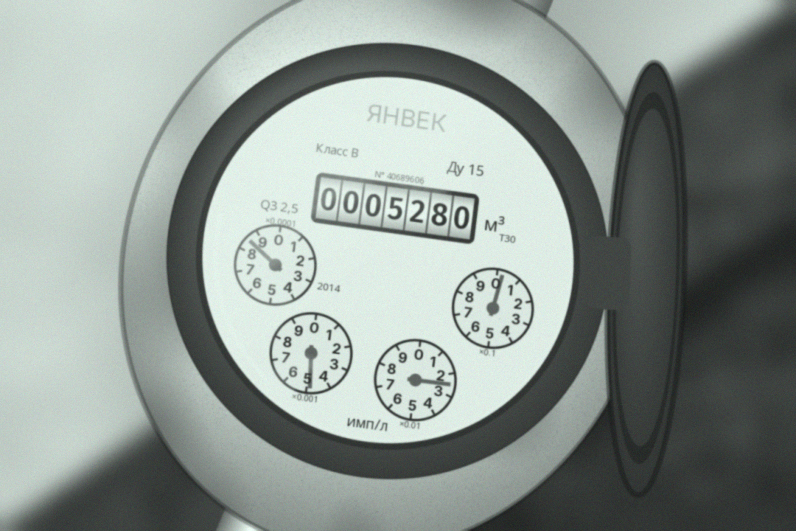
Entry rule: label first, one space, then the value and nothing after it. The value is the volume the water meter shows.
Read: 5280.0248 m³
